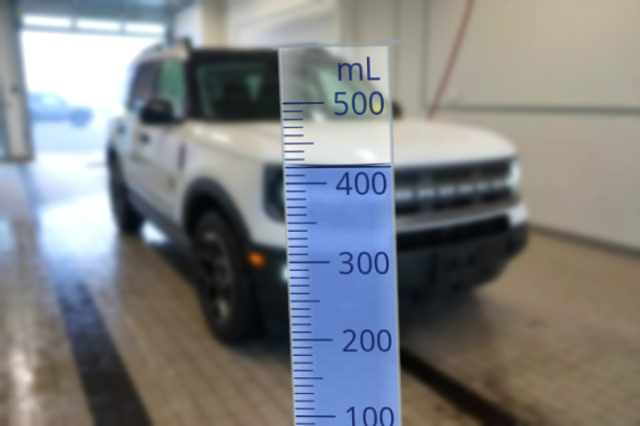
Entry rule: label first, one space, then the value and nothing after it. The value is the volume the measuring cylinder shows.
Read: 420 mL
